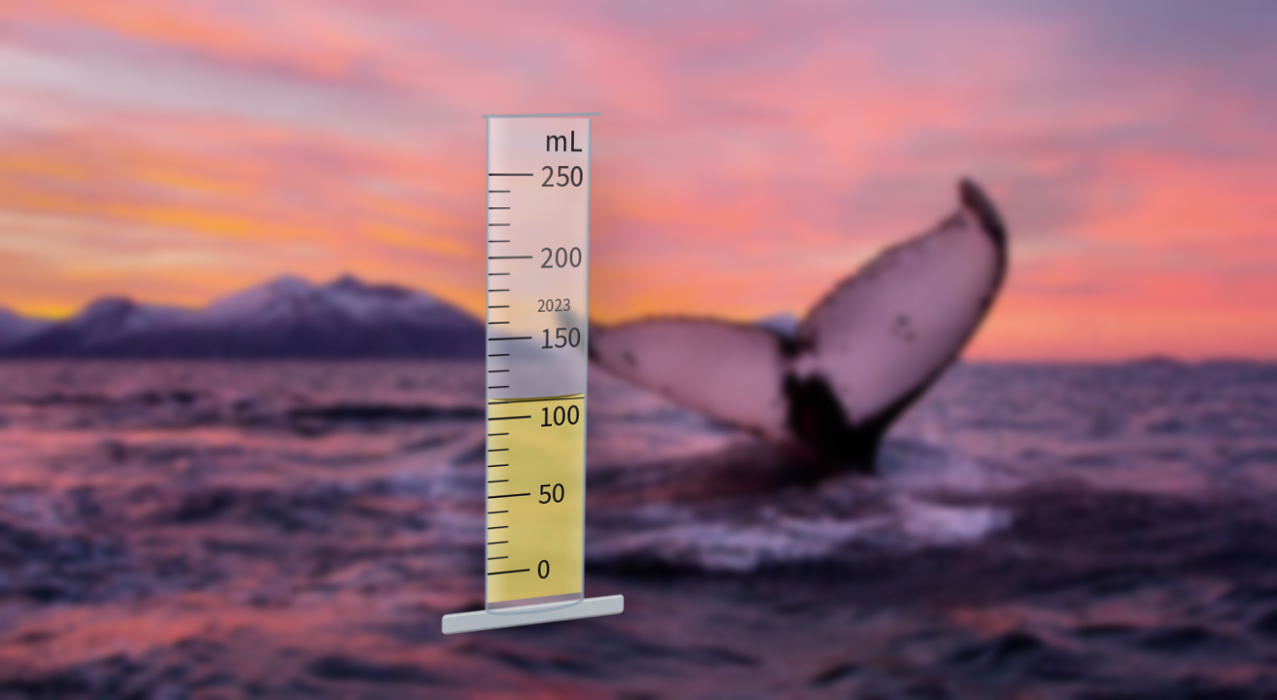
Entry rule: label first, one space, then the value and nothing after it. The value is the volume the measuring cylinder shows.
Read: 110 mL
